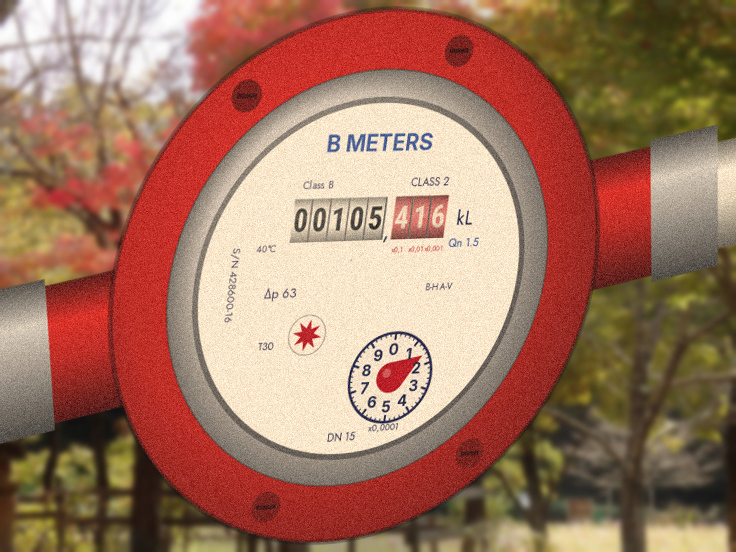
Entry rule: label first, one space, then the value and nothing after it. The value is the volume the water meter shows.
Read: 105.4161 kL
